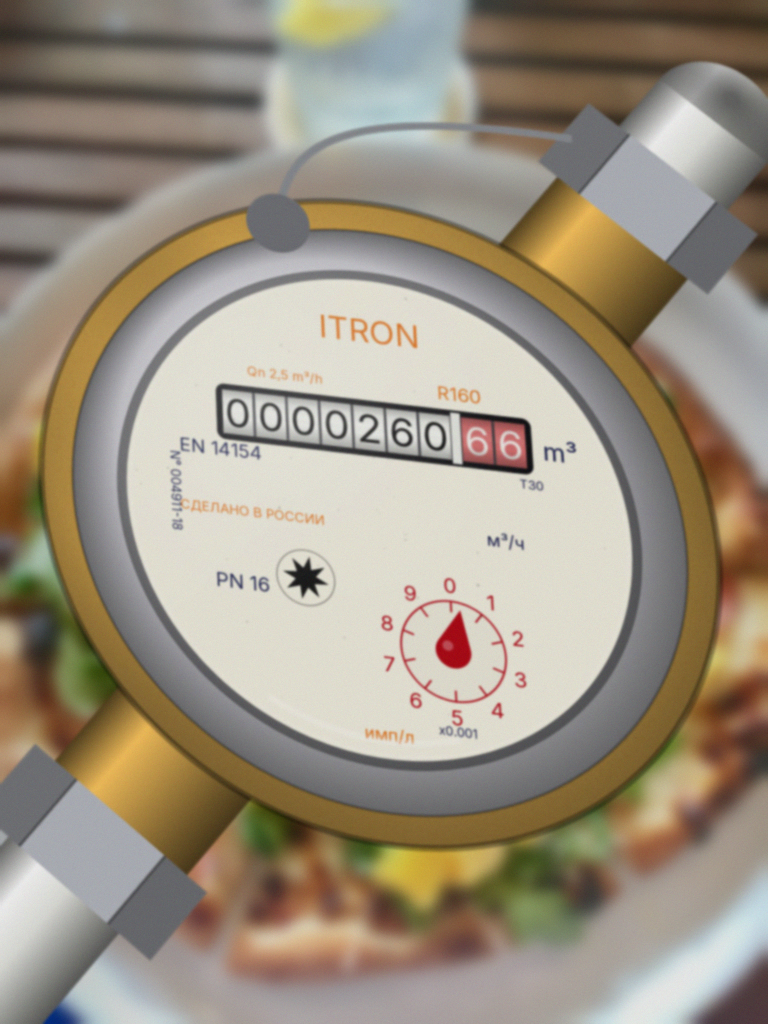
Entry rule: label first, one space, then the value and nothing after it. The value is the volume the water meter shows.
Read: 260.660 m³
